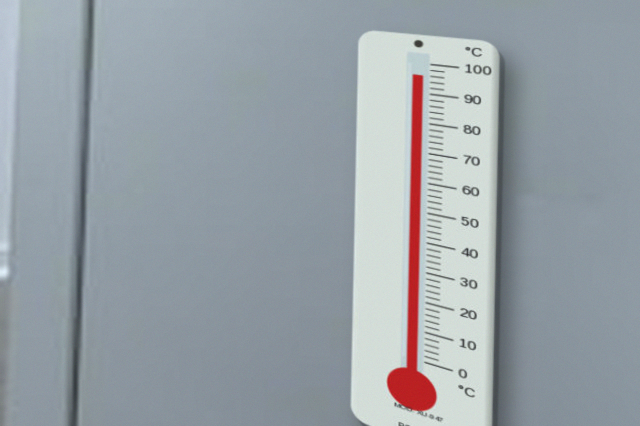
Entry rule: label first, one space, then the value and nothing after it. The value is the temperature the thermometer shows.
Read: 96 °C
